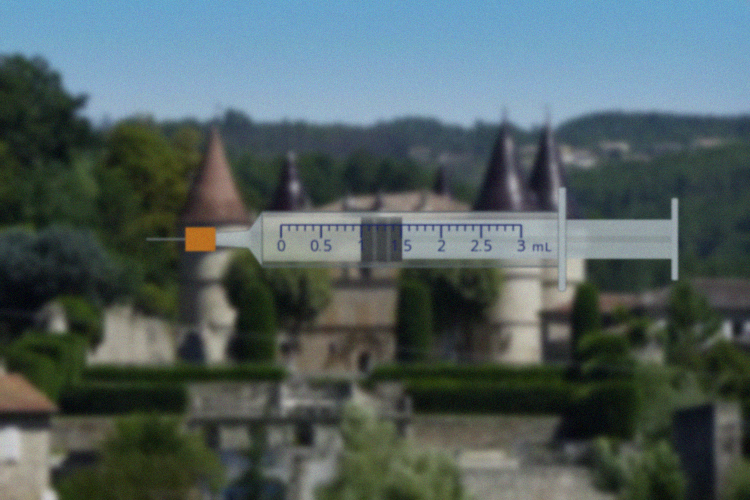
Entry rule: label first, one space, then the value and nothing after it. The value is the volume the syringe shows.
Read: 1 mL
